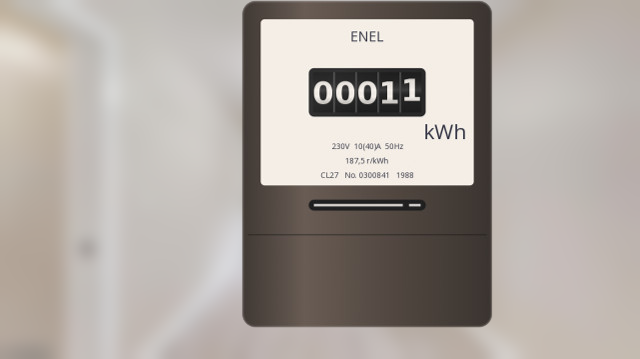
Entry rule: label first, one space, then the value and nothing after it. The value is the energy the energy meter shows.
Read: 11 kWh
